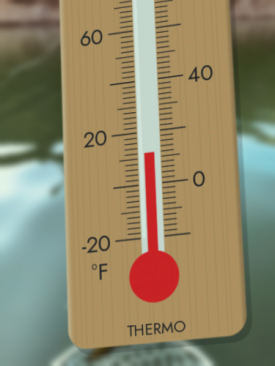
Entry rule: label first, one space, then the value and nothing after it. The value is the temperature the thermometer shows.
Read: 12 °F
